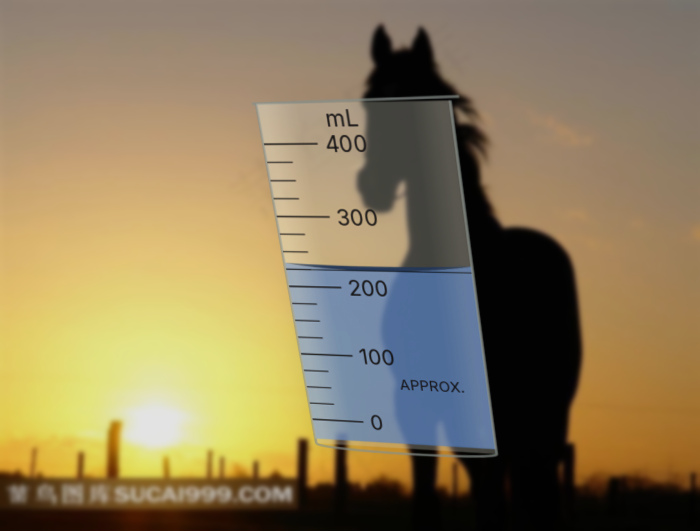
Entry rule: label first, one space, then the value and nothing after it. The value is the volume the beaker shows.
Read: 225 mL
